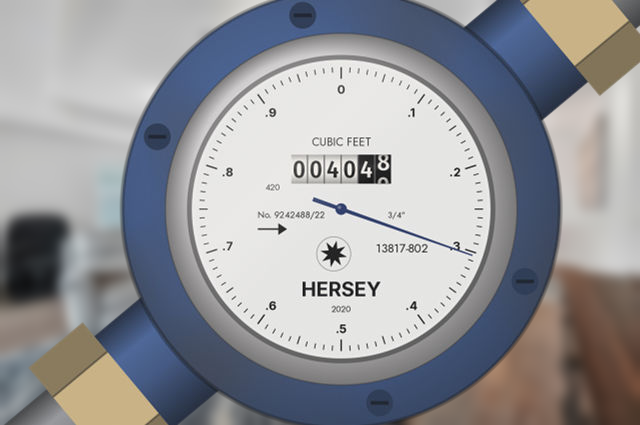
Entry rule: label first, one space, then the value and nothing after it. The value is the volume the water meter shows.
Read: 4048.30 ft³
